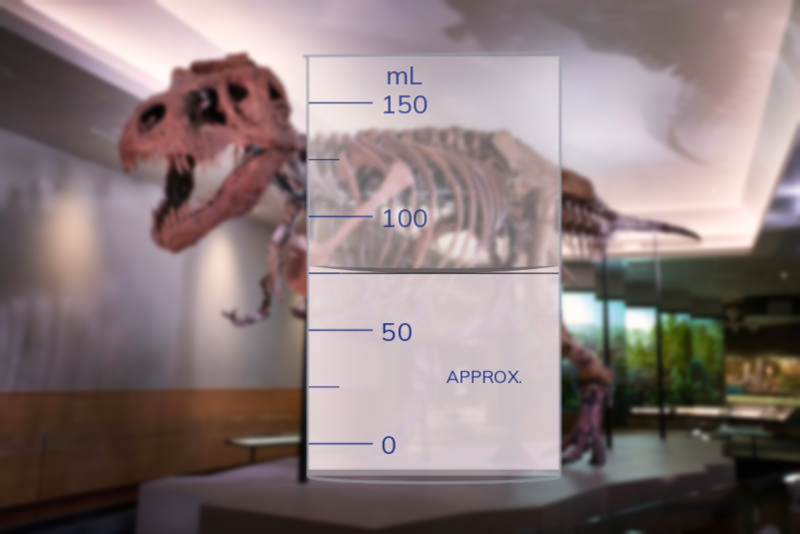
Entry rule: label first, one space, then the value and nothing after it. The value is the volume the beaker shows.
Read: 75 mL
